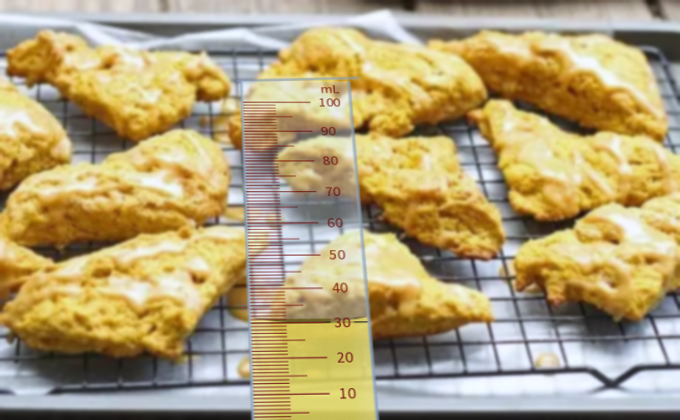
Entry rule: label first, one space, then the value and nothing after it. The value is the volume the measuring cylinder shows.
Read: 30 mL
